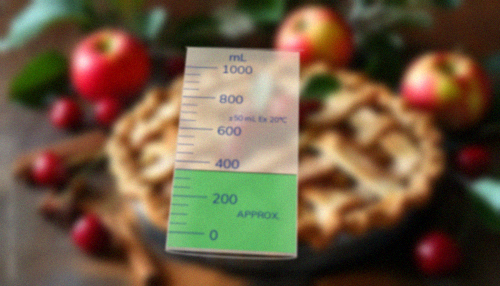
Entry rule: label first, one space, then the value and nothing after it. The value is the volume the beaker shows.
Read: 350 mL
